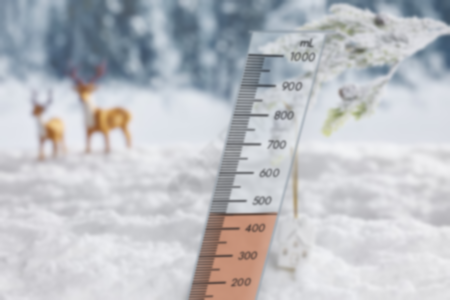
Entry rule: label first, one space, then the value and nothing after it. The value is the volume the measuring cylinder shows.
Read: 450 mL
